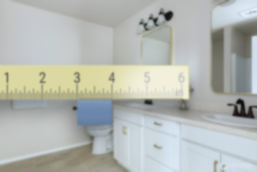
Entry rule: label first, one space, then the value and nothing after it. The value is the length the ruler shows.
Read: 1 in
